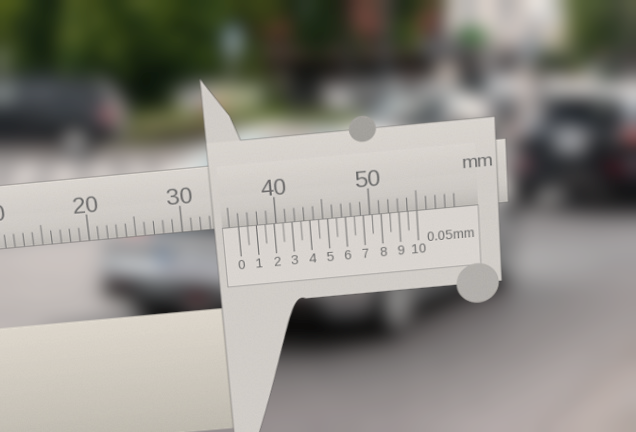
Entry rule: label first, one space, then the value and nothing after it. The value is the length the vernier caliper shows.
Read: 36.0 mm
